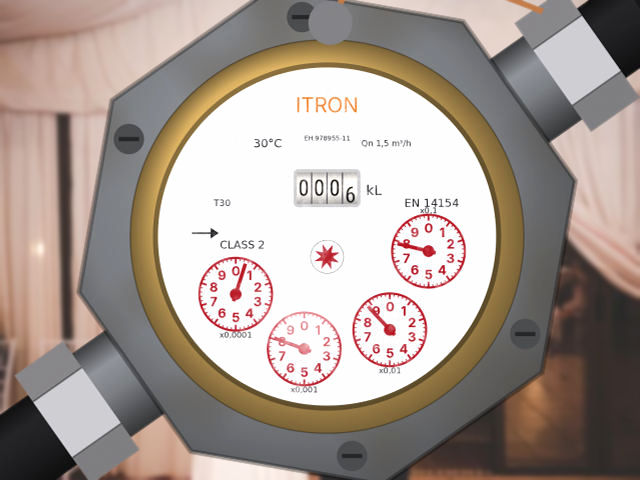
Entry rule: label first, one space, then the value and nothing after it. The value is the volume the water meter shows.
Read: 5.7880 kL
